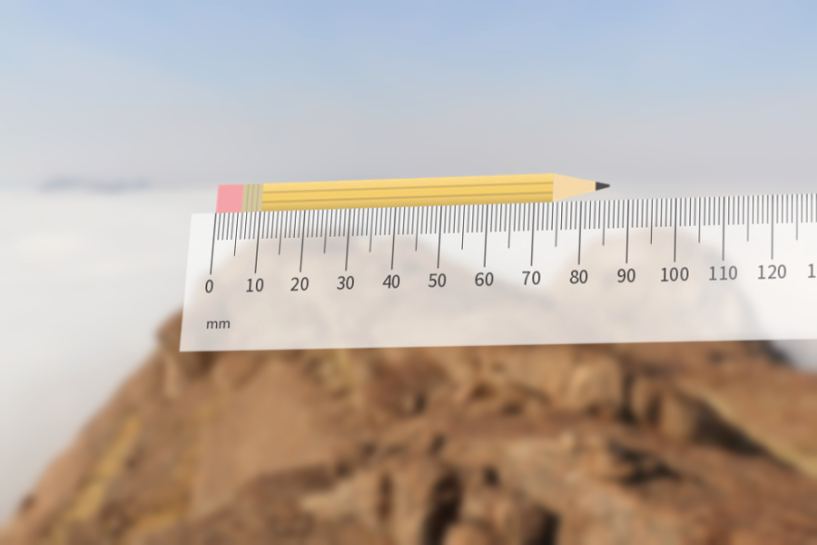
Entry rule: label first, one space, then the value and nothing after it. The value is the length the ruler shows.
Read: 86 mm
